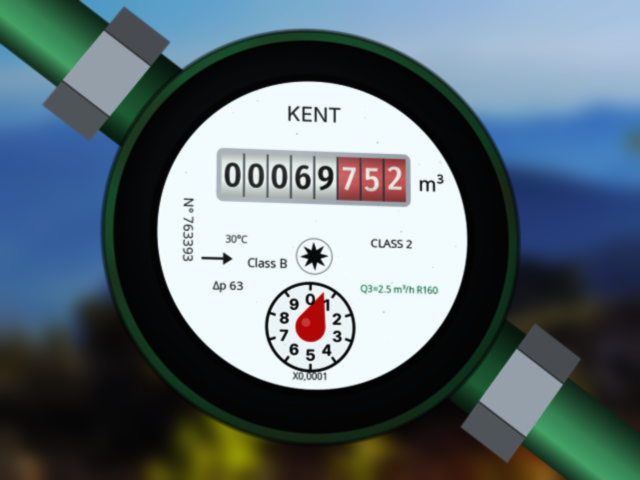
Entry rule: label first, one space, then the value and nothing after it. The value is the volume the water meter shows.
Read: 69.7520 m³
